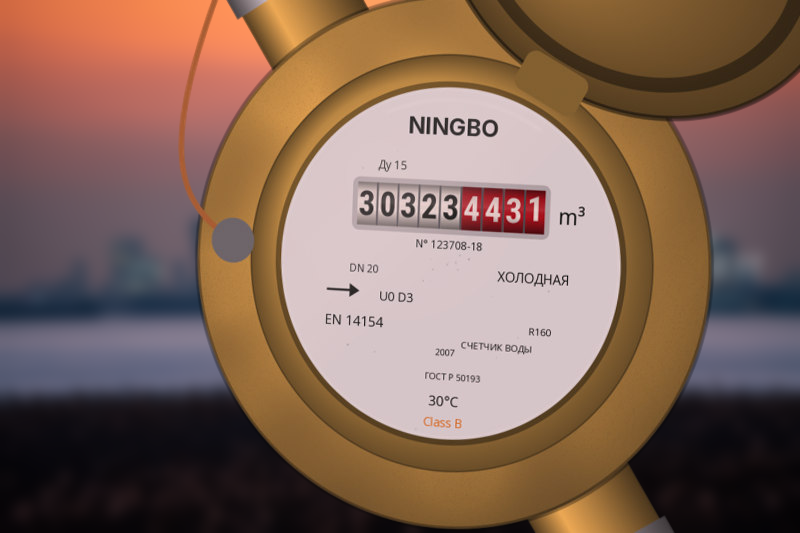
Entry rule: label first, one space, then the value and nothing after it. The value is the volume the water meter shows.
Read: 30323.4431 m³
